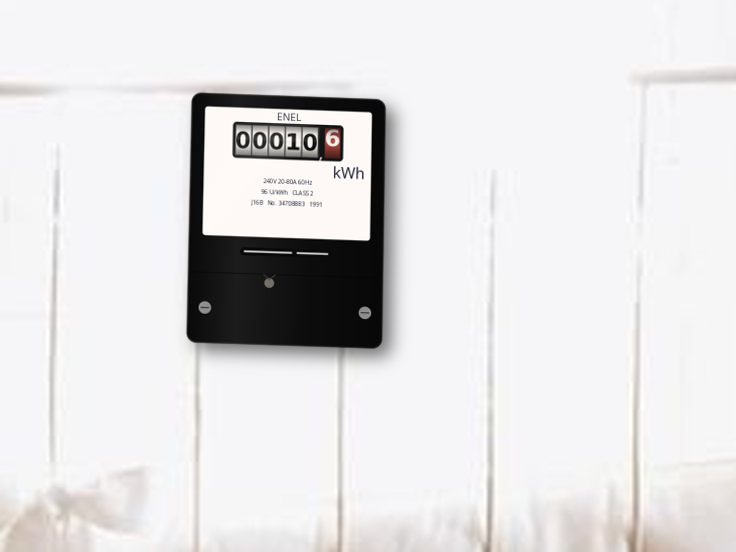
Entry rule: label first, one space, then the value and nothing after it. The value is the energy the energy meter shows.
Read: 10.6 kWh
